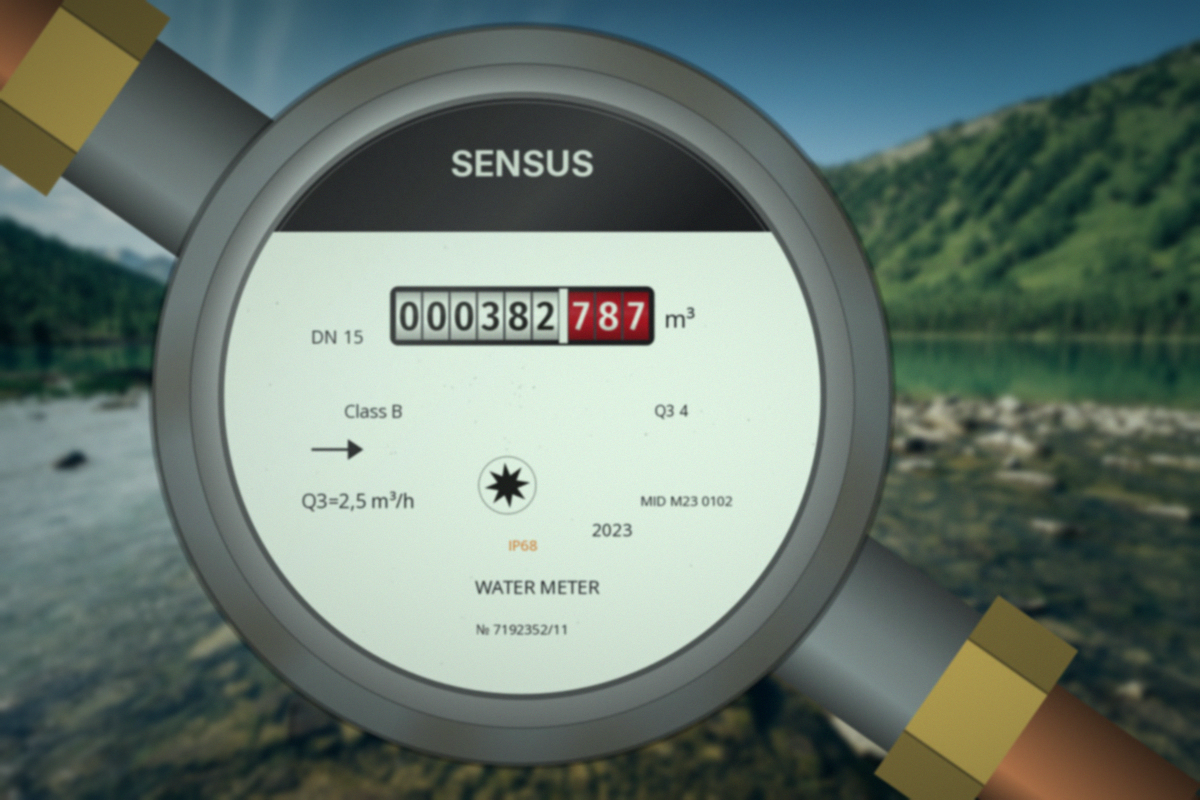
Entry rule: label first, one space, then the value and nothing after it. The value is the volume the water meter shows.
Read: 382.787 m³
